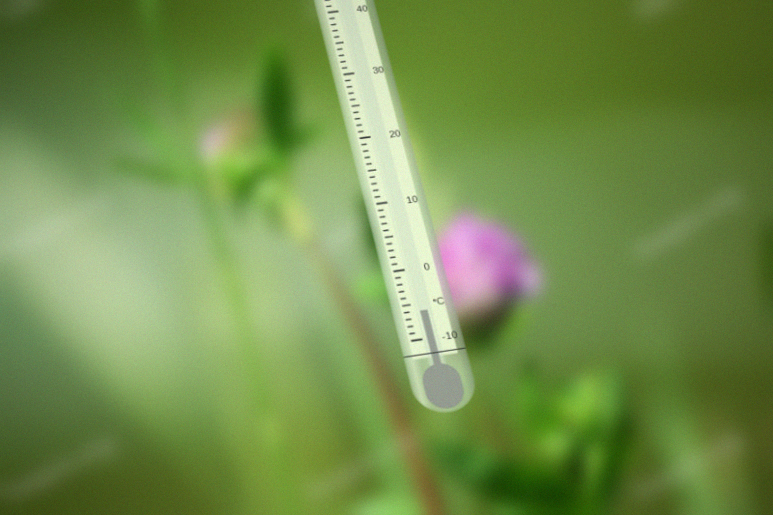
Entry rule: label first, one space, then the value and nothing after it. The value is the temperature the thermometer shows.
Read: -6 °C
